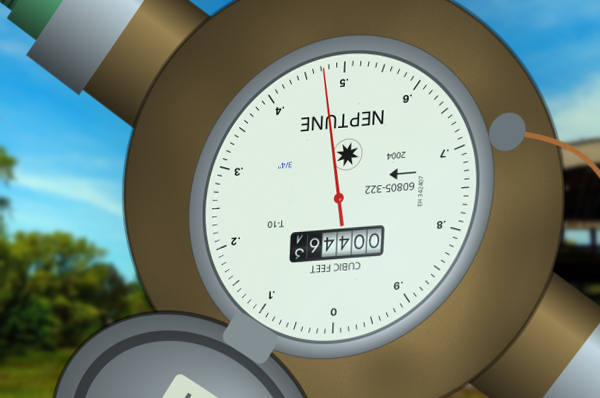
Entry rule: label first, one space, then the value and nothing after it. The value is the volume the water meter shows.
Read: 4463.47 ft³
